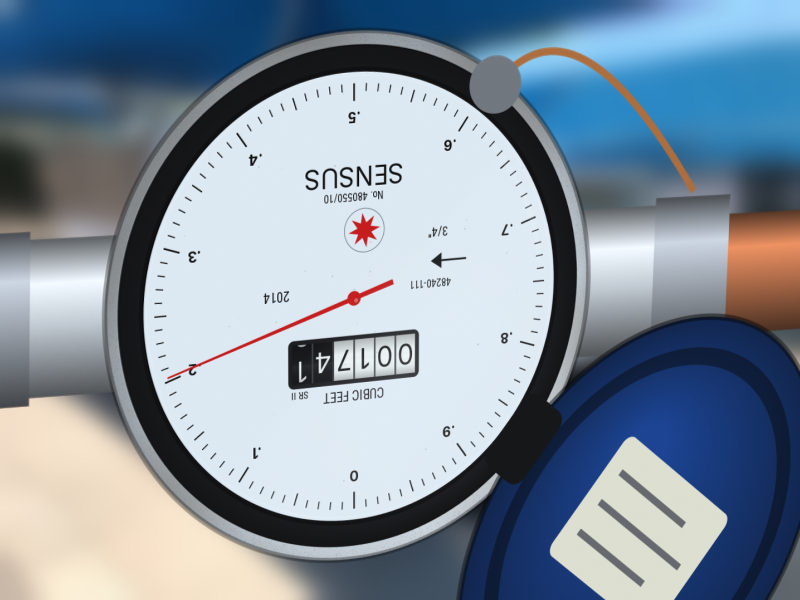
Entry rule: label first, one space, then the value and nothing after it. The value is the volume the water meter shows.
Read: 1741.20 ft³
